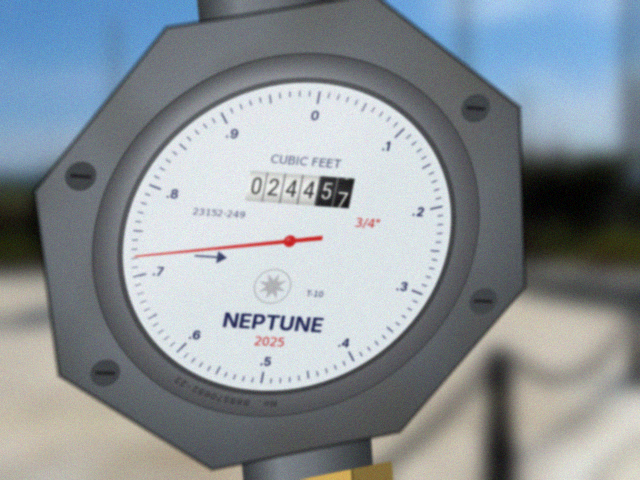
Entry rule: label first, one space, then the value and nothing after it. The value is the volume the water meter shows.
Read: 24456.72 ft³
